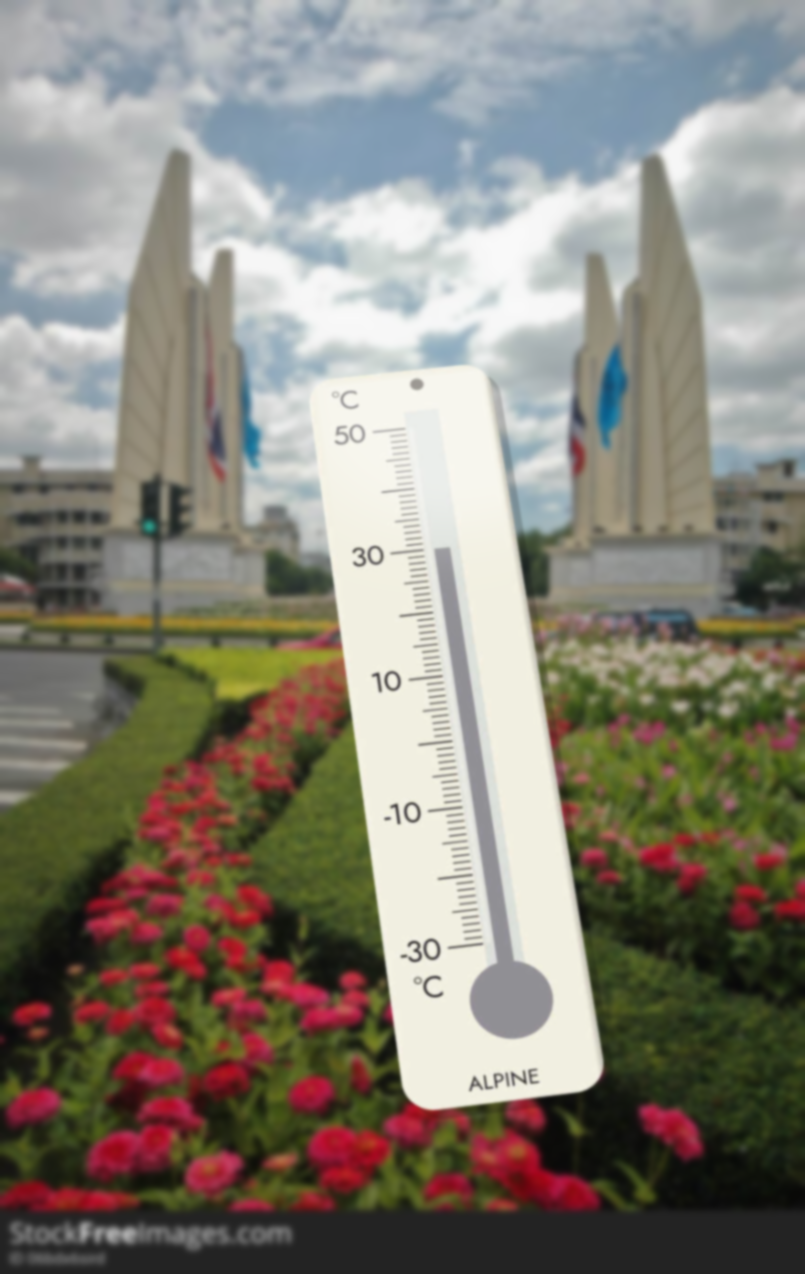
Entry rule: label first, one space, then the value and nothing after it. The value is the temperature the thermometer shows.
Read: 30 °C
